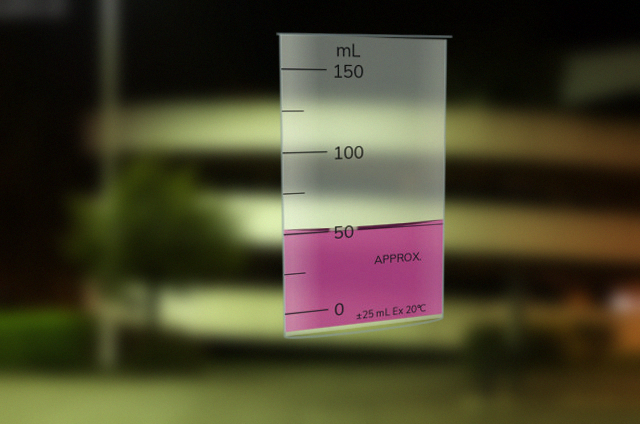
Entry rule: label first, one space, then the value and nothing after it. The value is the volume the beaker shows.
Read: 50 mL
